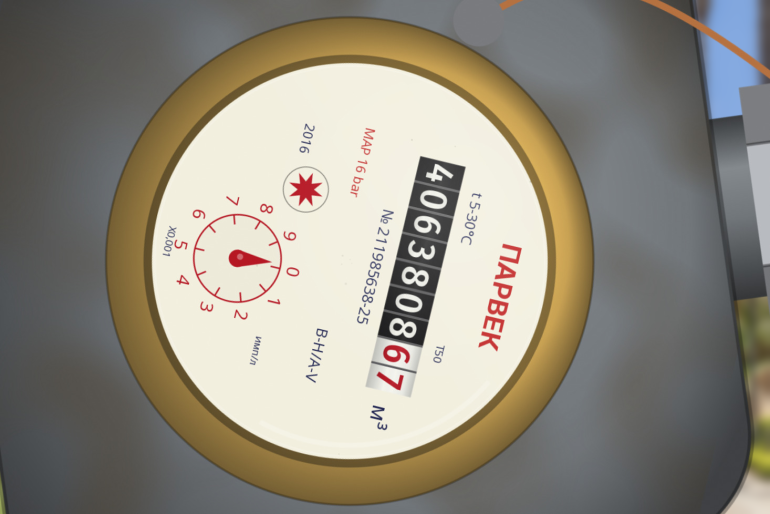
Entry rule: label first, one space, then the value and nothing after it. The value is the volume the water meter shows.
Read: 4063808.669 m³
